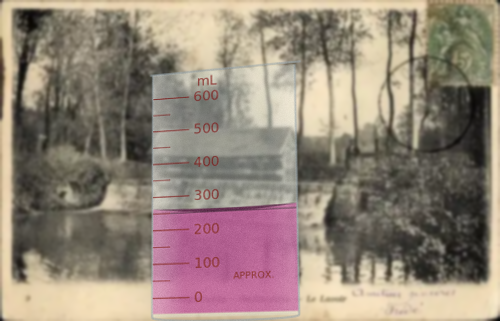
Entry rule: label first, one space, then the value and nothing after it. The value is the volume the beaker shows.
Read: 250 mL
